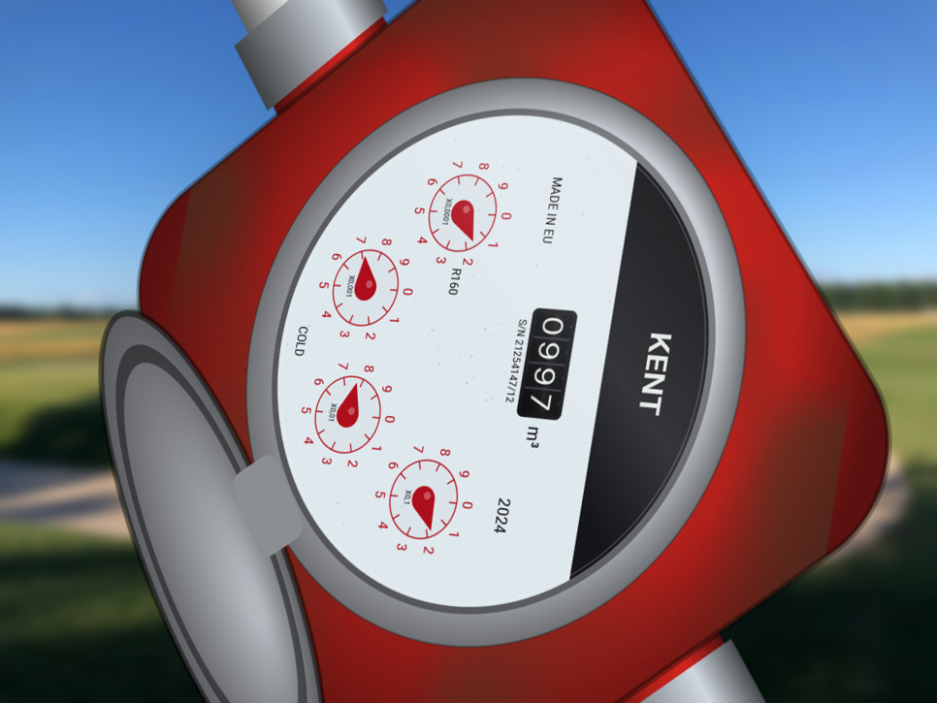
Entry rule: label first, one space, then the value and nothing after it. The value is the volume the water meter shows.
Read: 997.1771 m³
